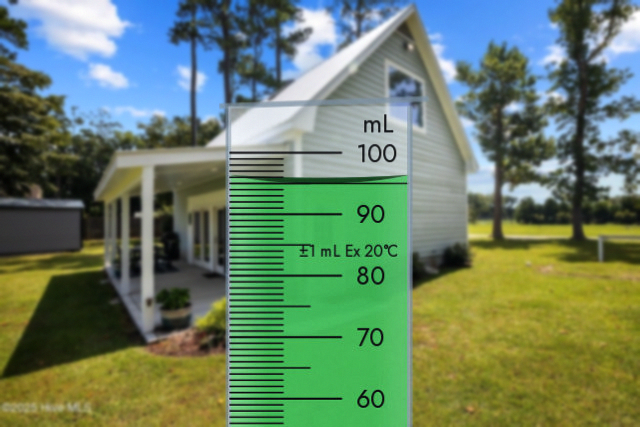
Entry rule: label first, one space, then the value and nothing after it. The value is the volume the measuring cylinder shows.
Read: 95 mL
